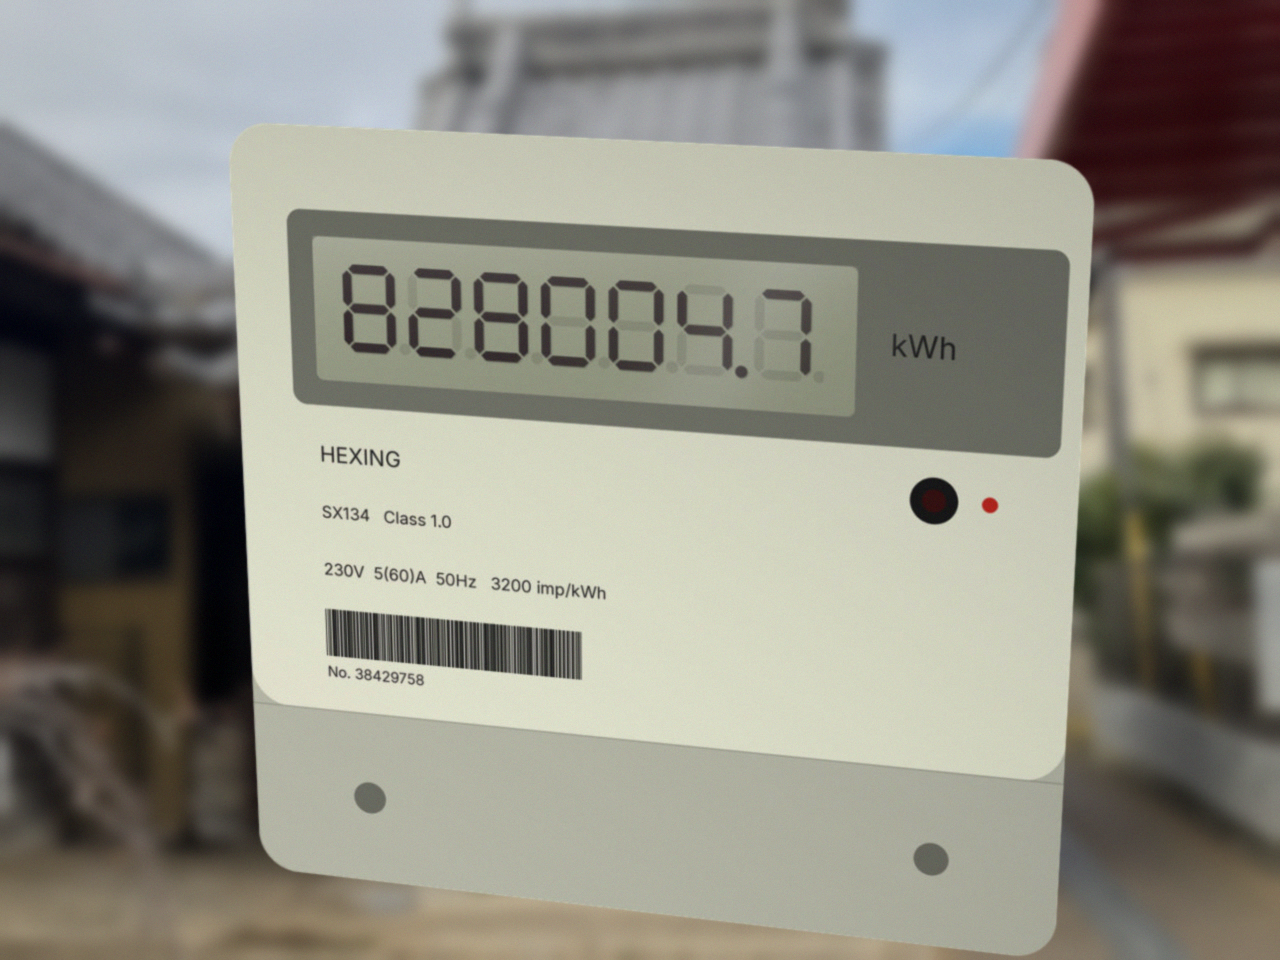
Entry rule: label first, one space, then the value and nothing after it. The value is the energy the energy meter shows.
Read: 828004.7 kWh
